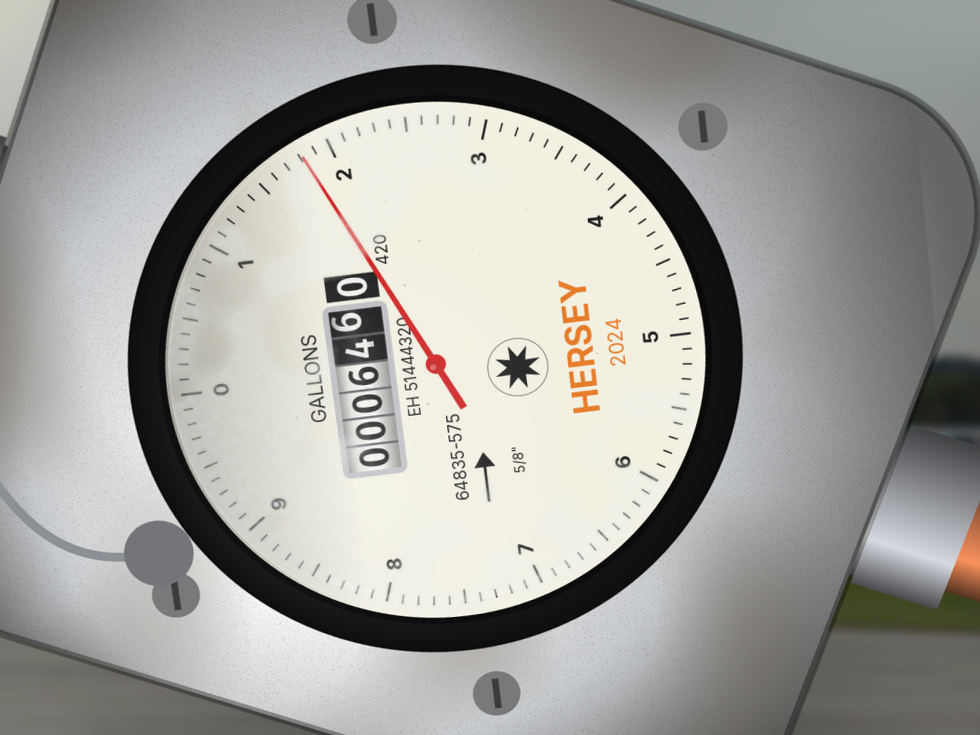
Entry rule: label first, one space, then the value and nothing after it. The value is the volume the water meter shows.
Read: 6461.8 gal
